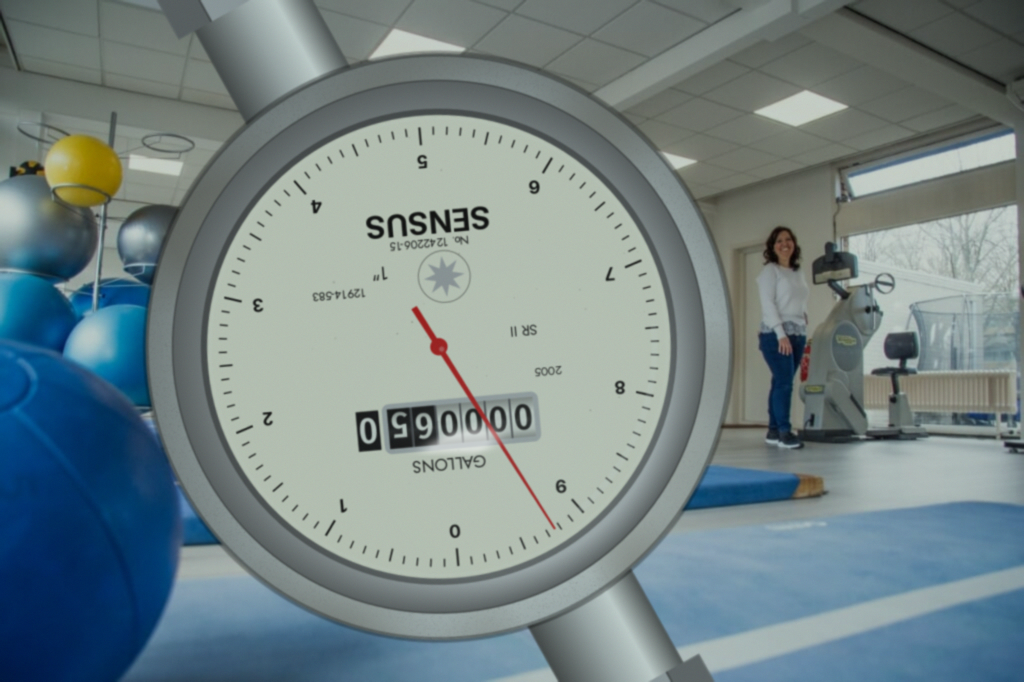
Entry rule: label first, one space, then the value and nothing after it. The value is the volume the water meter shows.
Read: 649.2 gal
